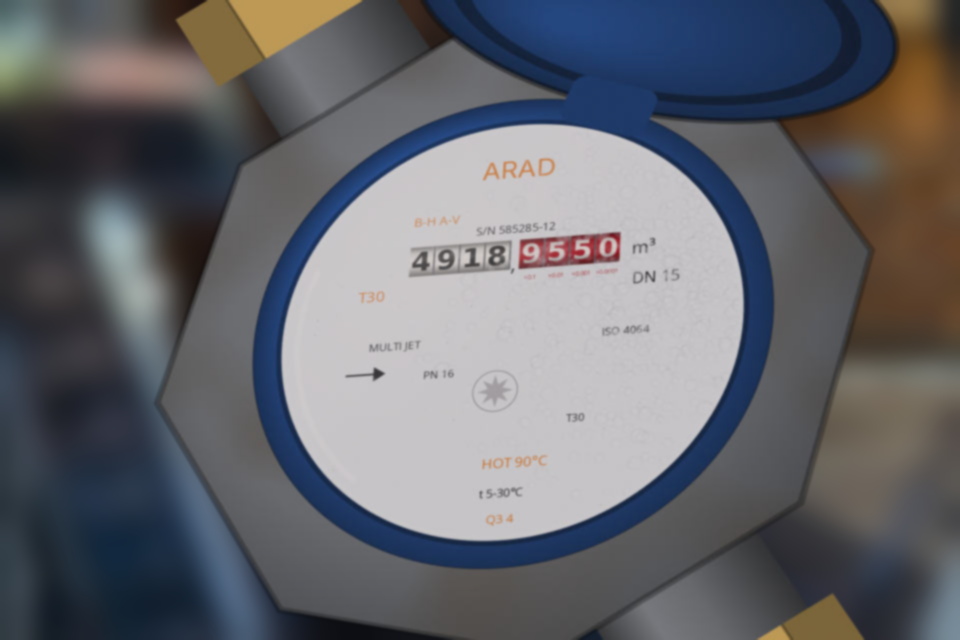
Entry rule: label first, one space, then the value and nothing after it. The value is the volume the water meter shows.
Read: 4918.9550 m³
